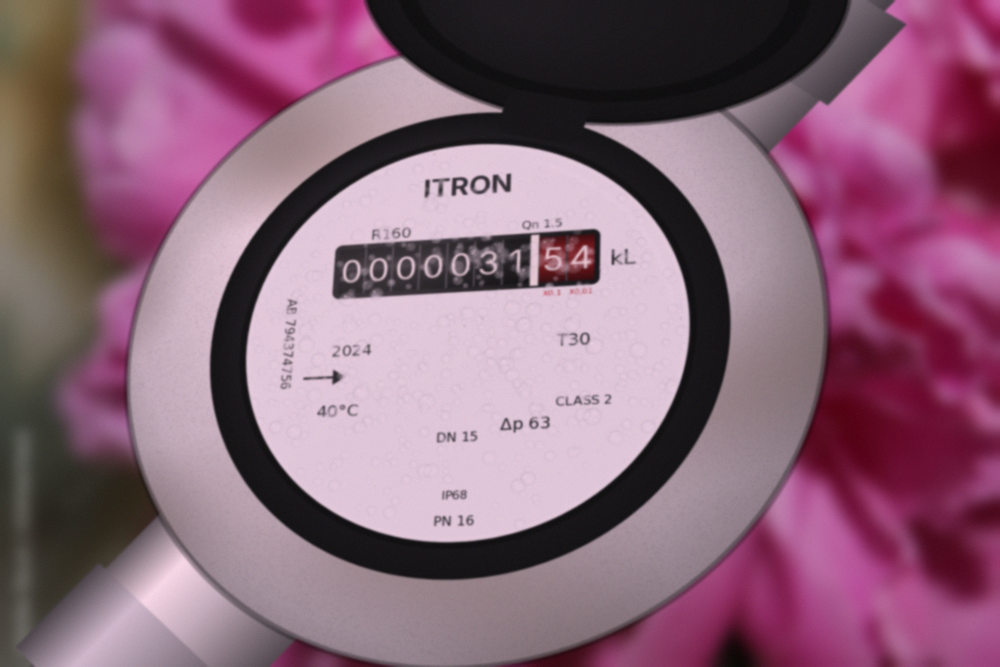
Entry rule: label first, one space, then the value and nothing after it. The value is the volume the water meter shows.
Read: 31.54 kL
